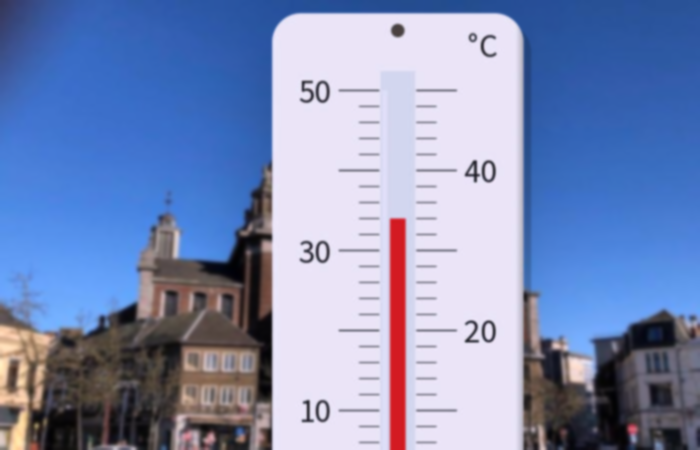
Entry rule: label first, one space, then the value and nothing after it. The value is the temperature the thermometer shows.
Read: 34 °C
